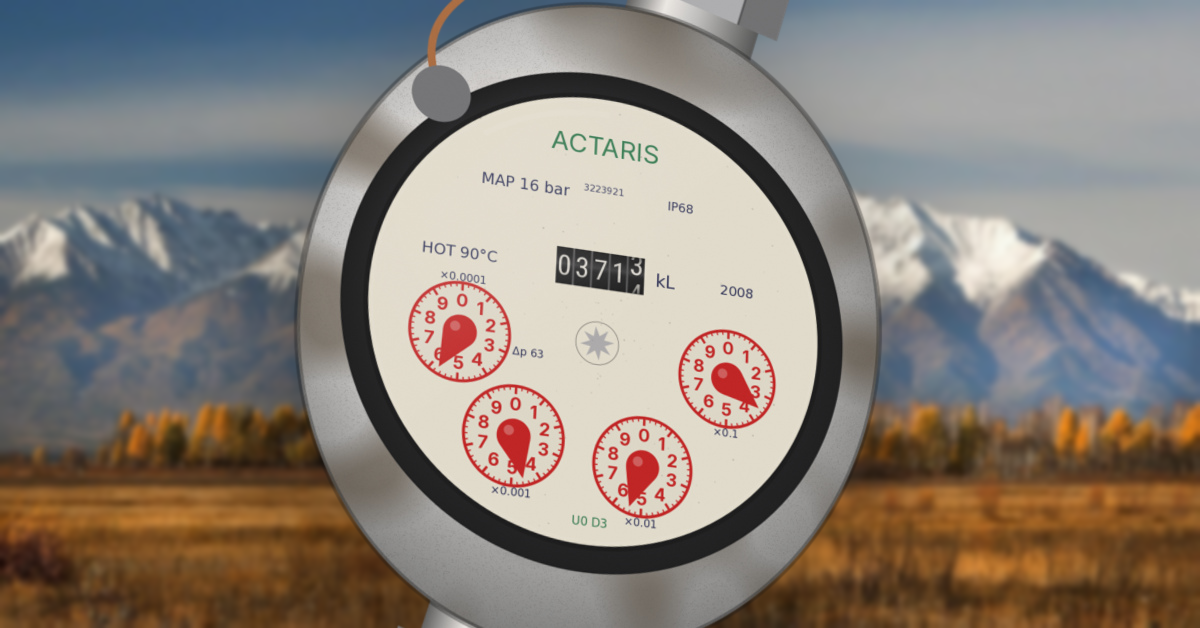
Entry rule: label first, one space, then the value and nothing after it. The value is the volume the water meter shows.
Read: 3713.3545 kL
